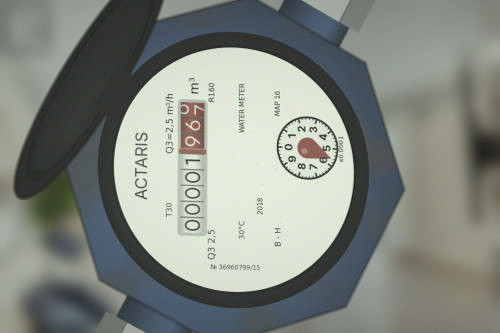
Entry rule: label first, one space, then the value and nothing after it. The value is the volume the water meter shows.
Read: 1.9665 m³
